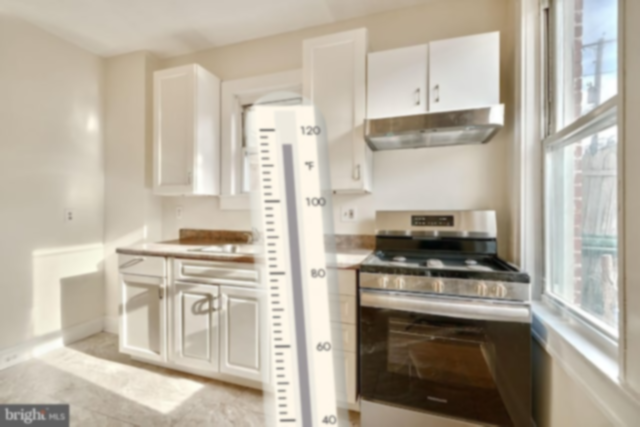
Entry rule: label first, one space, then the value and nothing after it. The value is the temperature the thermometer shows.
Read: 116 °F
